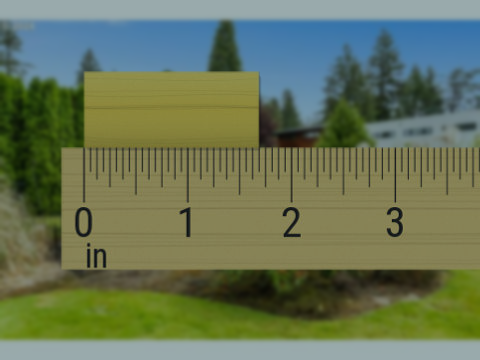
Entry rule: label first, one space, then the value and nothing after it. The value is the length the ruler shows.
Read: 1.6875 in
